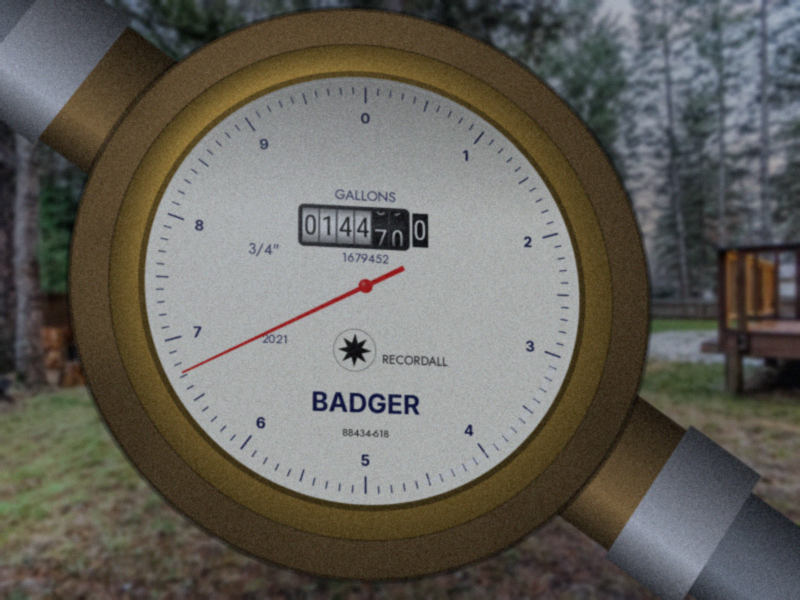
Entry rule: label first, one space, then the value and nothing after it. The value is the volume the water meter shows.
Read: 144696.7 gal
